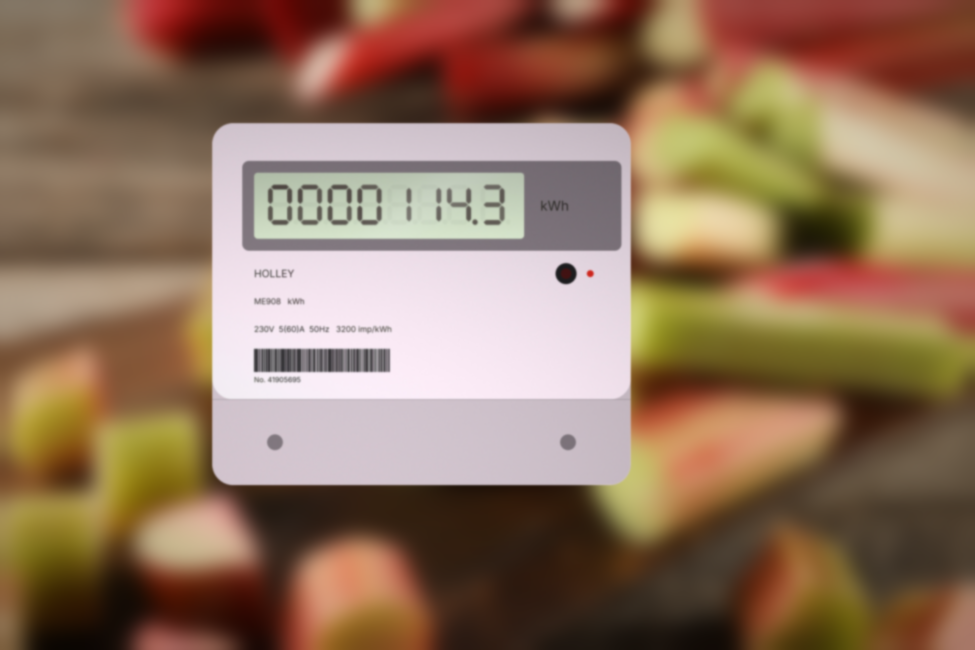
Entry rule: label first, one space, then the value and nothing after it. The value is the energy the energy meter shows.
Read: 114.3 kWh
